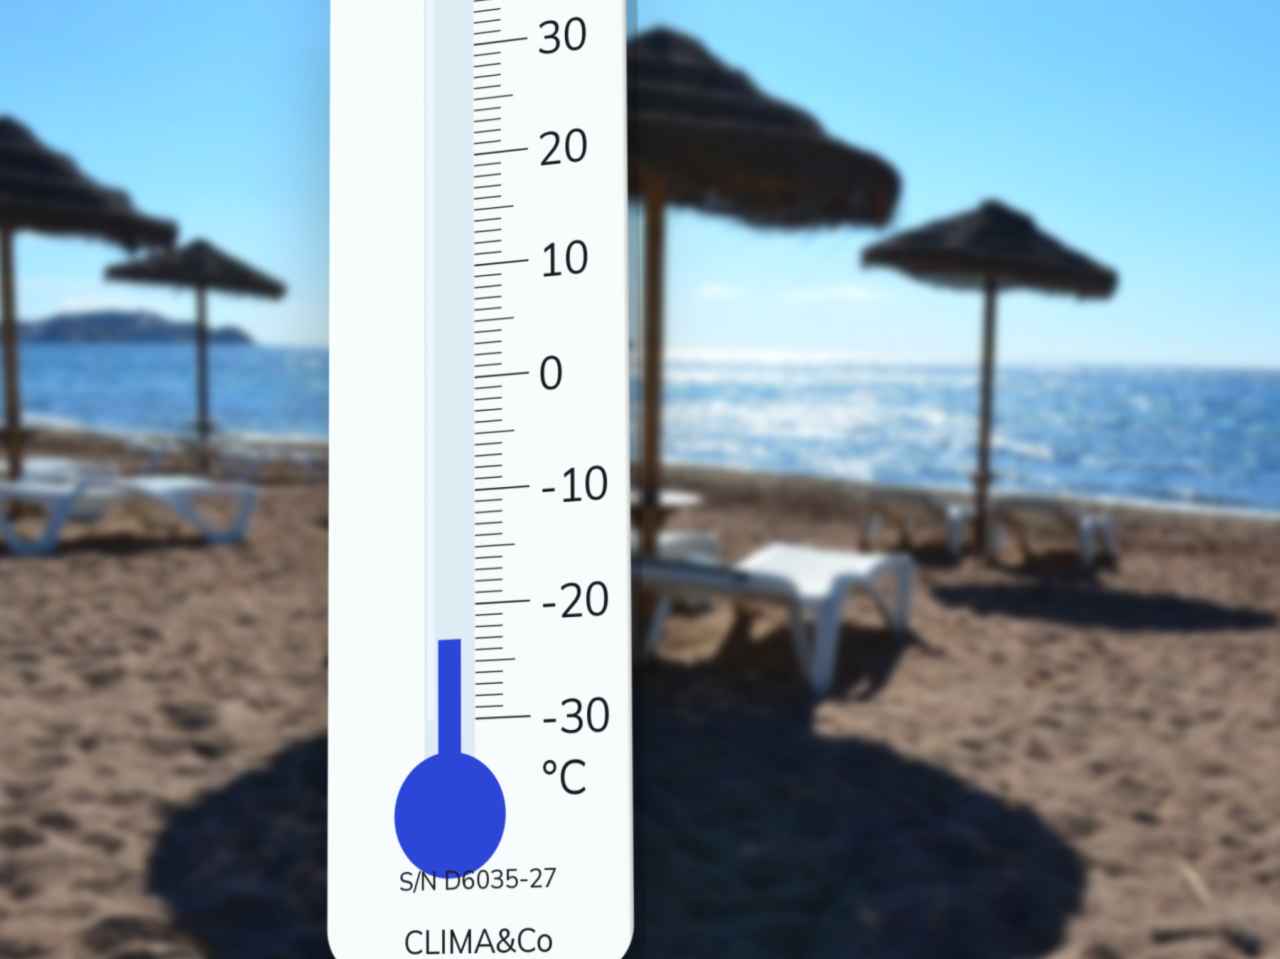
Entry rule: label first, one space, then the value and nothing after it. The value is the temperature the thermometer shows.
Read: -23 °C
